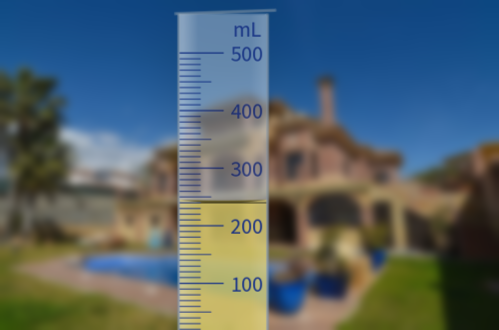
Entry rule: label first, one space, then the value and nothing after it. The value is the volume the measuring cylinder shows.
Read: 240 mL
